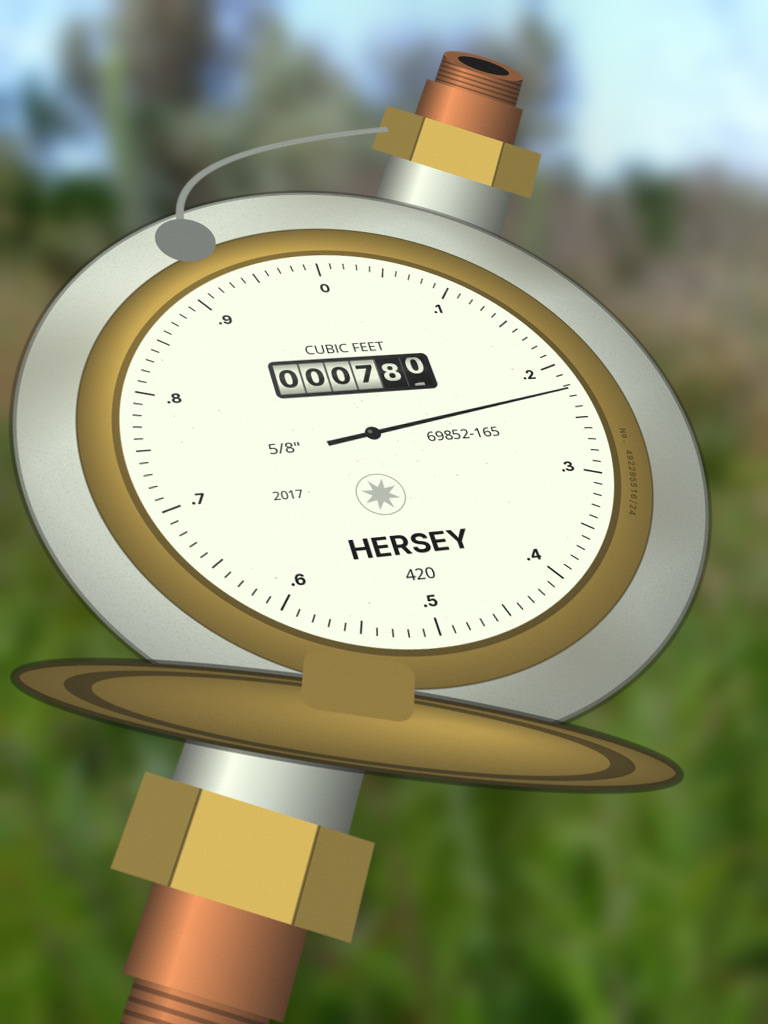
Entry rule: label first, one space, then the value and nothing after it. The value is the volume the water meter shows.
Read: 780.22 ft³
